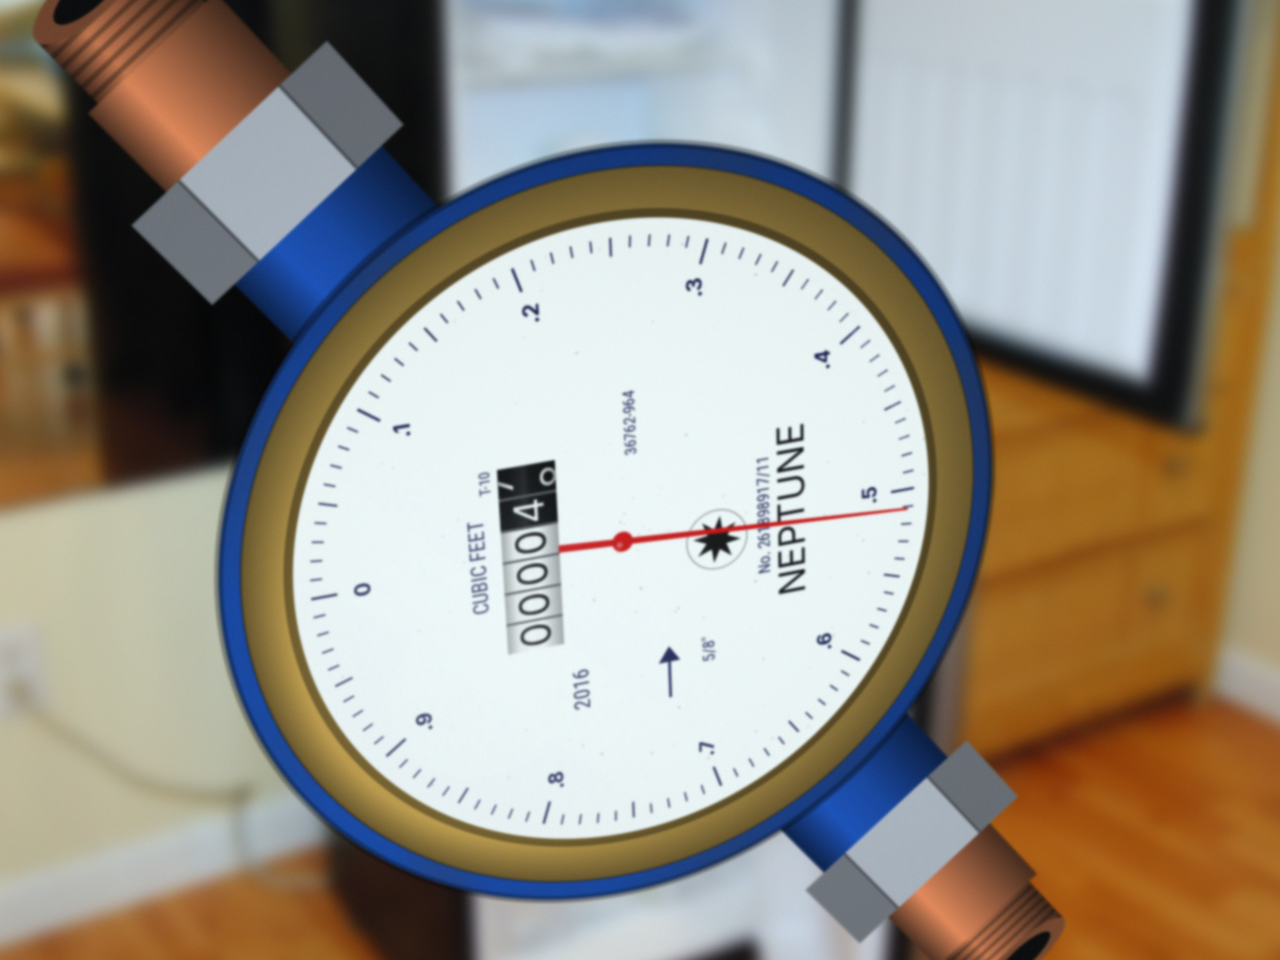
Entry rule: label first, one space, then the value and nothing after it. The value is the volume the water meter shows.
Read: 47.51 ft³
